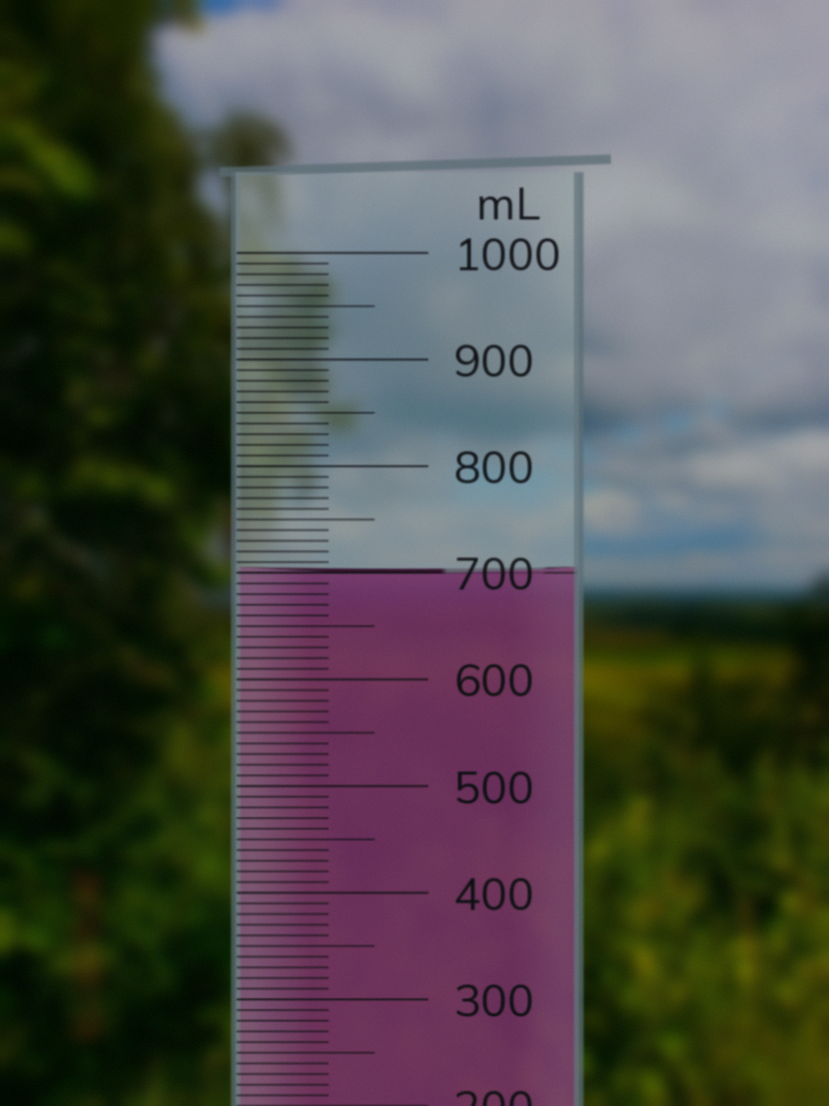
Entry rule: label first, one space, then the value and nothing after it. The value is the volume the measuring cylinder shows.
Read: 700 mL
